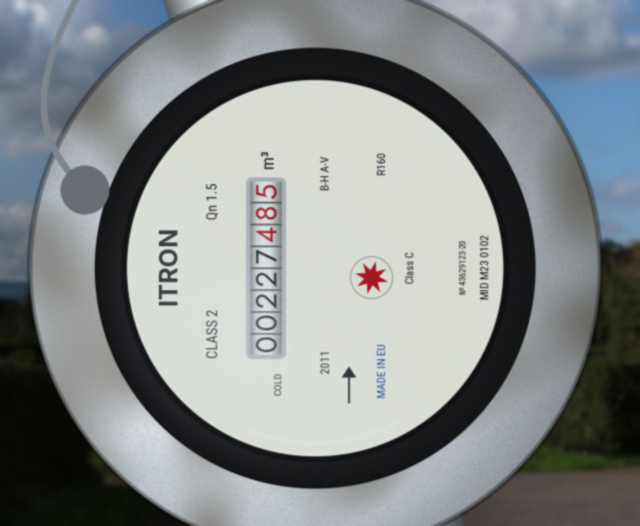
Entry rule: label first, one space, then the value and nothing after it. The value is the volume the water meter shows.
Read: 227.485 m³
